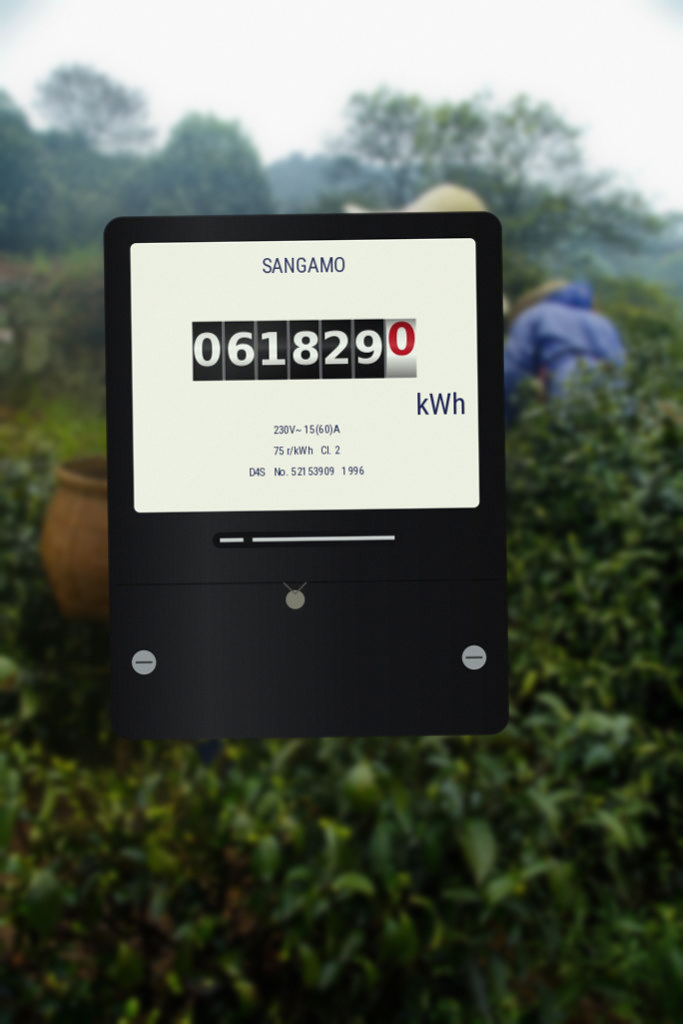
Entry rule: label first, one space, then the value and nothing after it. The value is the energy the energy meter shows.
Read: 61829.0 kWh
